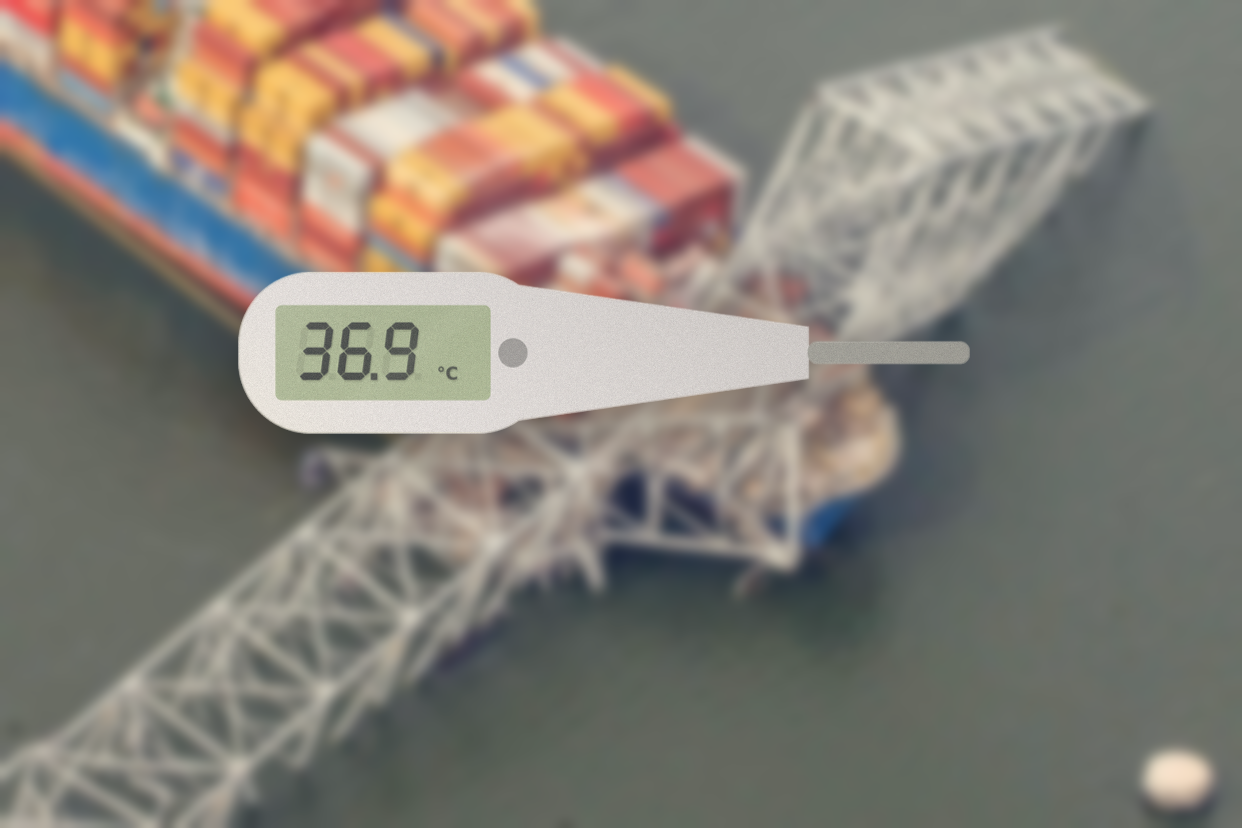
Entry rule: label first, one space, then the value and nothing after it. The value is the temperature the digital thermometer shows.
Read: 36.9 °C
